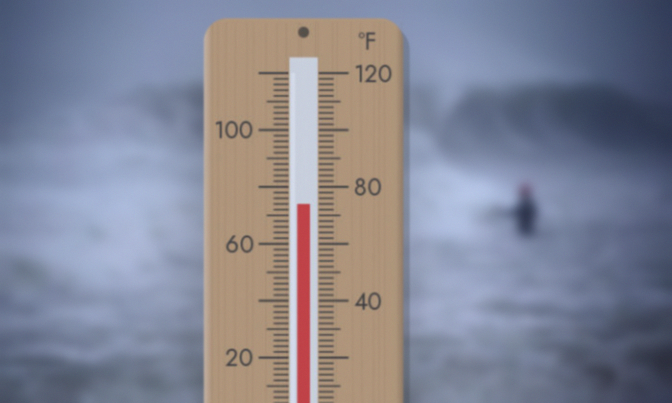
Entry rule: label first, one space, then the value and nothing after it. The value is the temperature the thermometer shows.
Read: 74 °F
